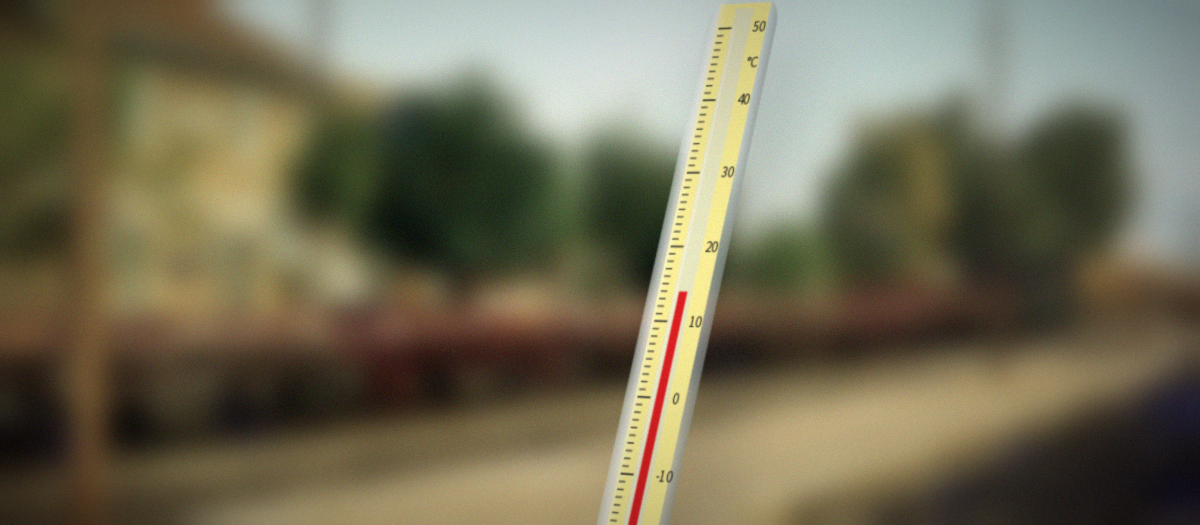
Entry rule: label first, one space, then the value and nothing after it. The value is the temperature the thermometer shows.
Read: 14 °C
